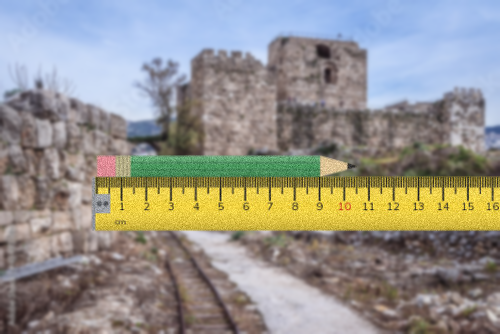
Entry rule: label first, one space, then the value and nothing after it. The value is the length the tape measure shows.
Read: 10.5 cm
